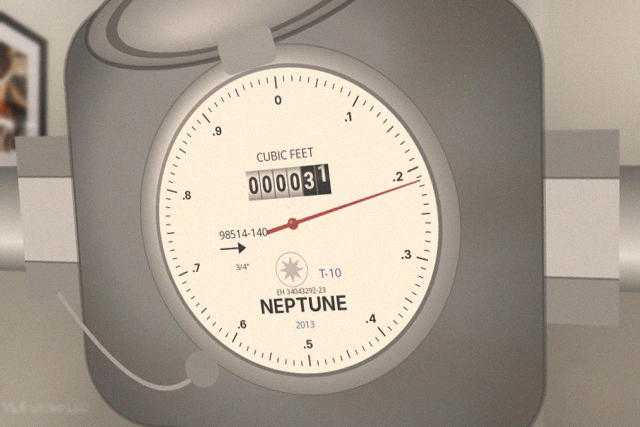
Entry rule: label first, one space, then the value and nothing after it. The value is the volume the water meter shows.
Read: 31.21 ft³
